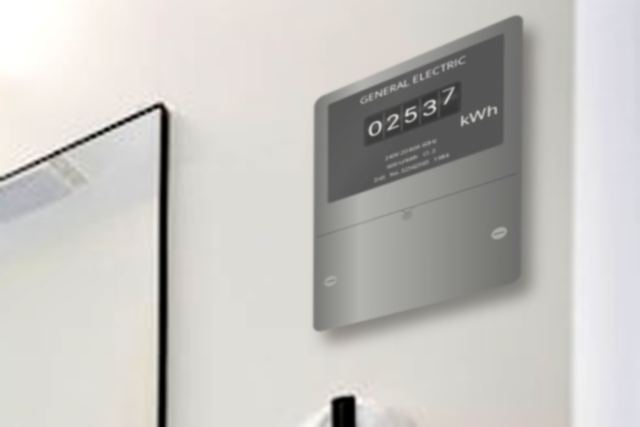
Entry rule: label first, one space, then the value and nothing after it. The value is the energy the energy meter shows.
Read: 2537 kWh
